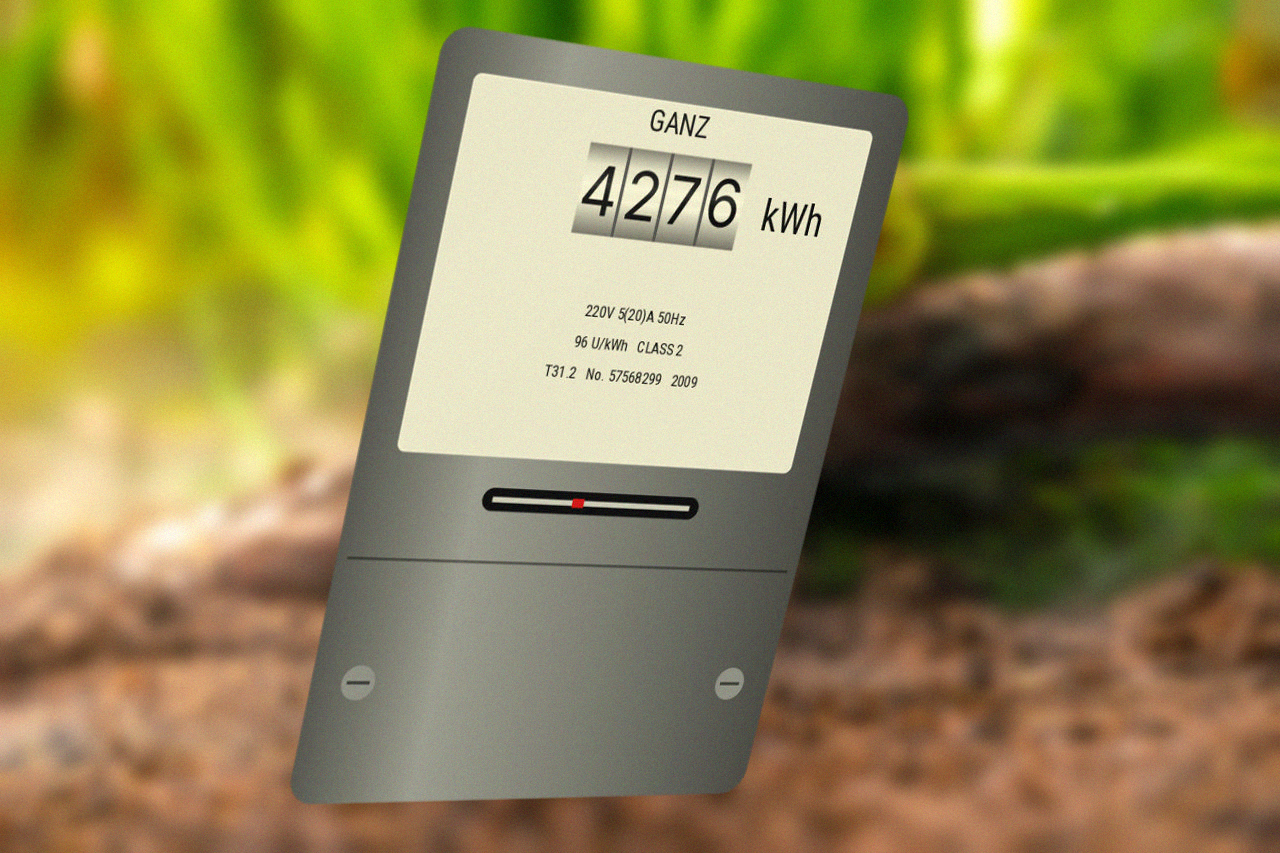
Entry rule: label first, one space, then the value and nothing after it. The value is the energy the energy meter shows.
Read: 4276 kWh
